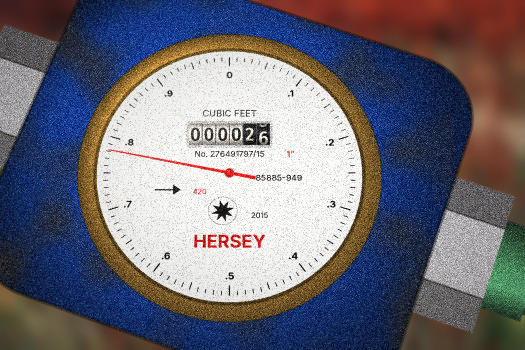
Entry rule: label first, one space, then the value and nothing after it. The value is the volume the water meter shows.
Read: 25.78 ft³
